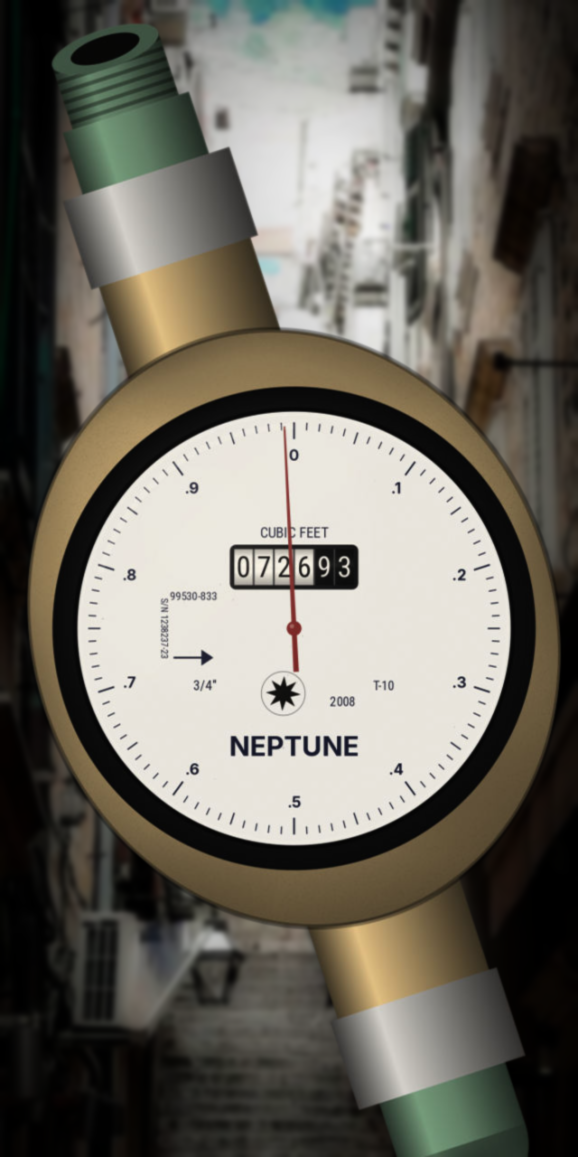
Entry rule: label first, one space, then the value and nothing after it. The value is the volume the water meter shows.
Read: 72692.99 ft³
